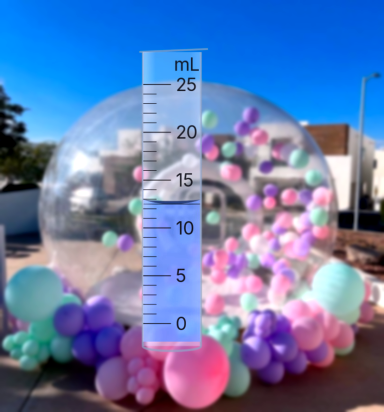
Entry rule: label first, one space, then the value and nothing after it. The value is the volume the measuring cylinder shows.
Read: 12.5 mL
